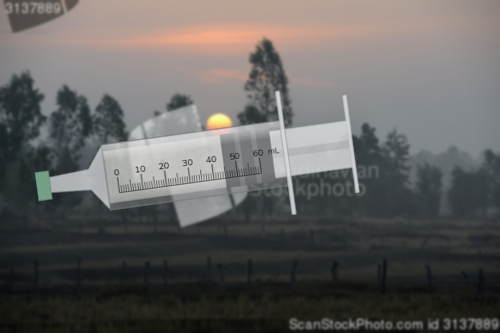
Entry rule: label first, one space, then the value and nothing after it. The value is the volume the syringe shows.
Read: 45 mL
